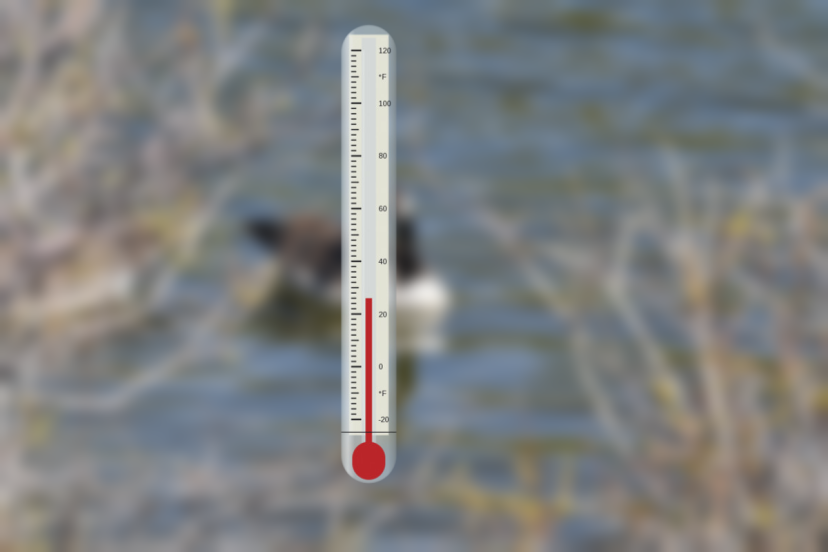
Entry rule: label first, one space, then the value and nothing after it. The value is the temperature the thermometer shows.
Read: 26 °F
